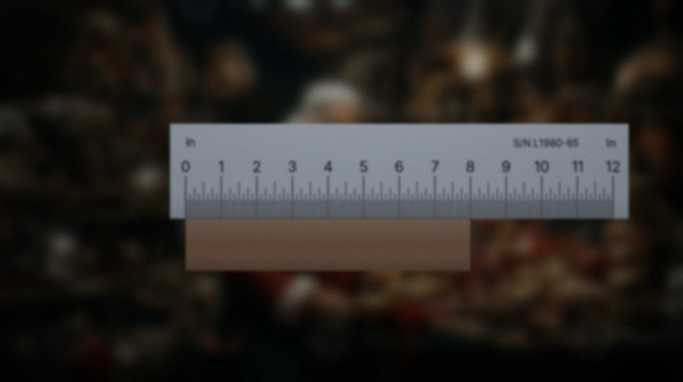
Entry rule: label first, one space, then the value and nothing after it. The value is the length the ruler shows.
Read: 8 in
